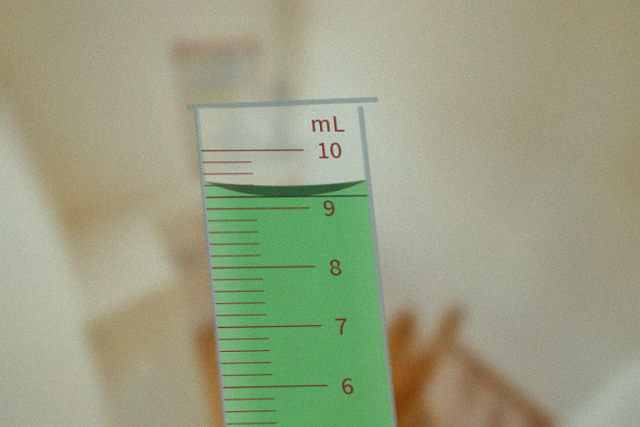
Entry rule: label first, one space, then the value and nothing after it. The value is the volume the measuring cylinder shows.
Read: 9.2 mL
